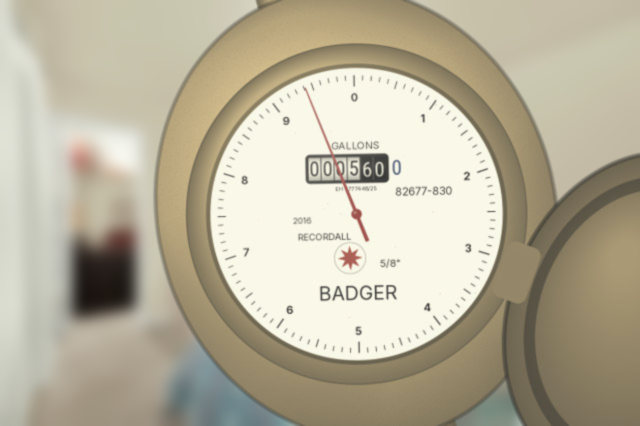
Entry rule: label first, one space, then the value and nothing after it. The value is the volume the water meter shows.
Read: 5599.4 gal
